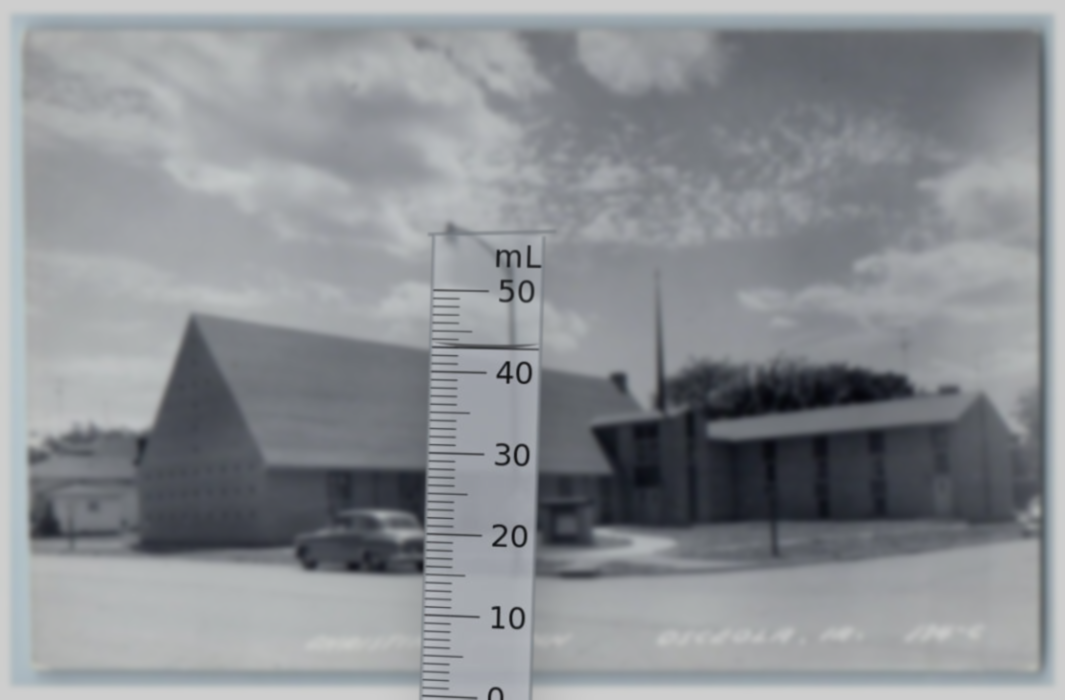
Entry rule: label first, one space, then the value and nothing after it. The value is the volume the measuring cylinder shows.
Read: 43 mL
